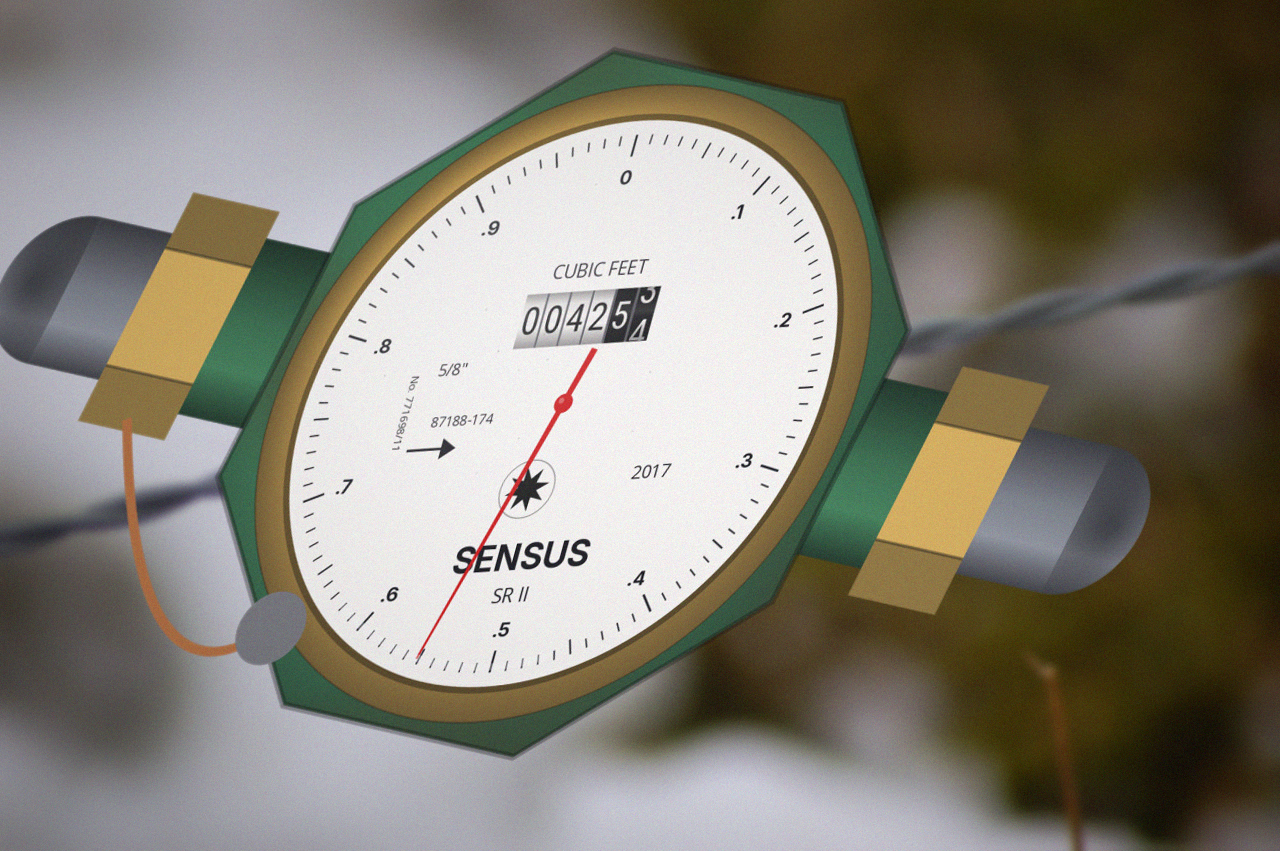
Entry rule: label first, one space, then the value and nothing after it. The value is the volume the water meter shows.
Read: 4253.55 ft³
